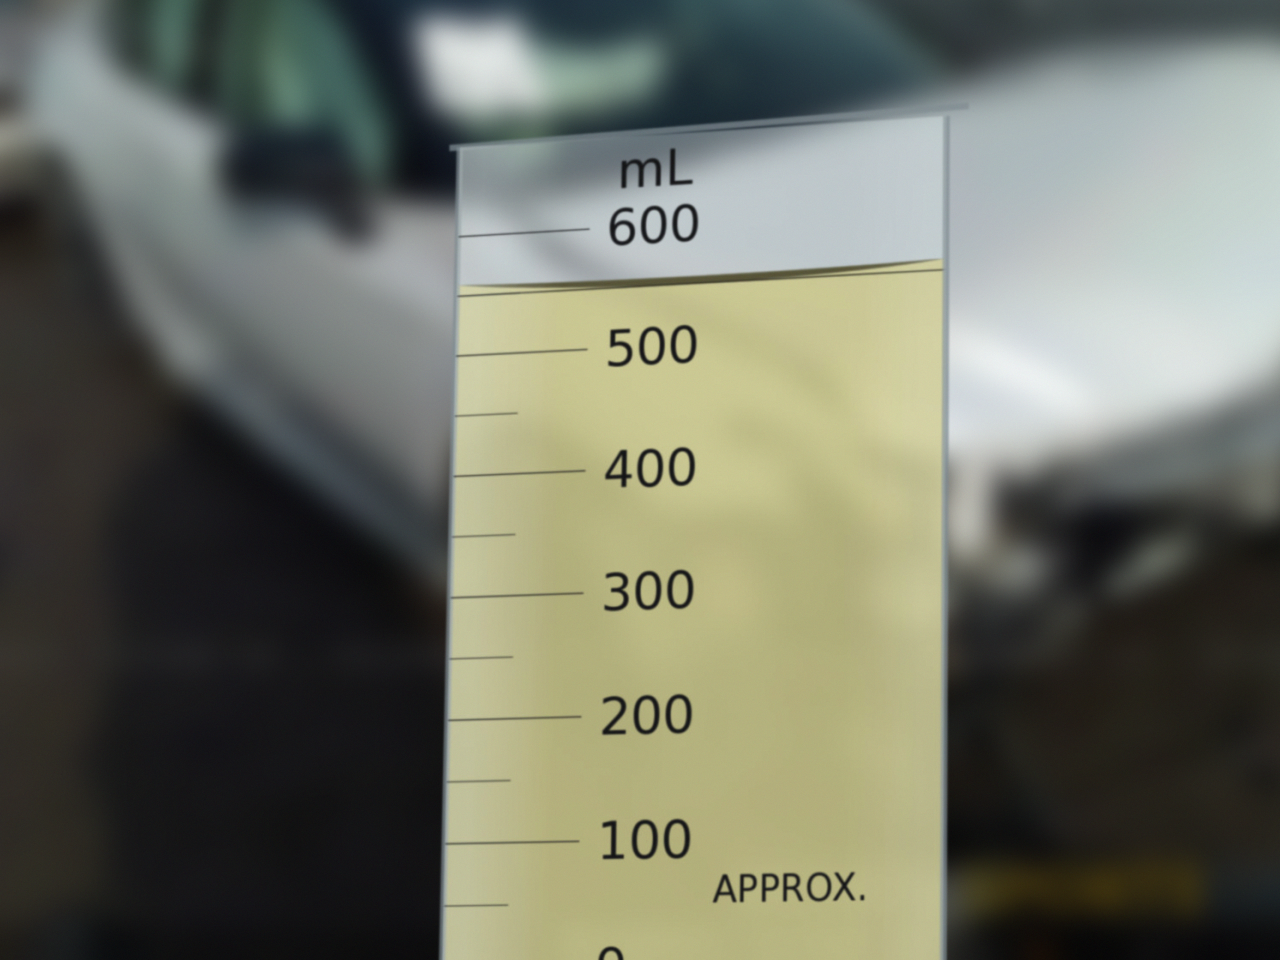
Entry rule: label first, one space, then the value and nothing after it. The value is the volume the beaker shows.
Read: 550 mL
